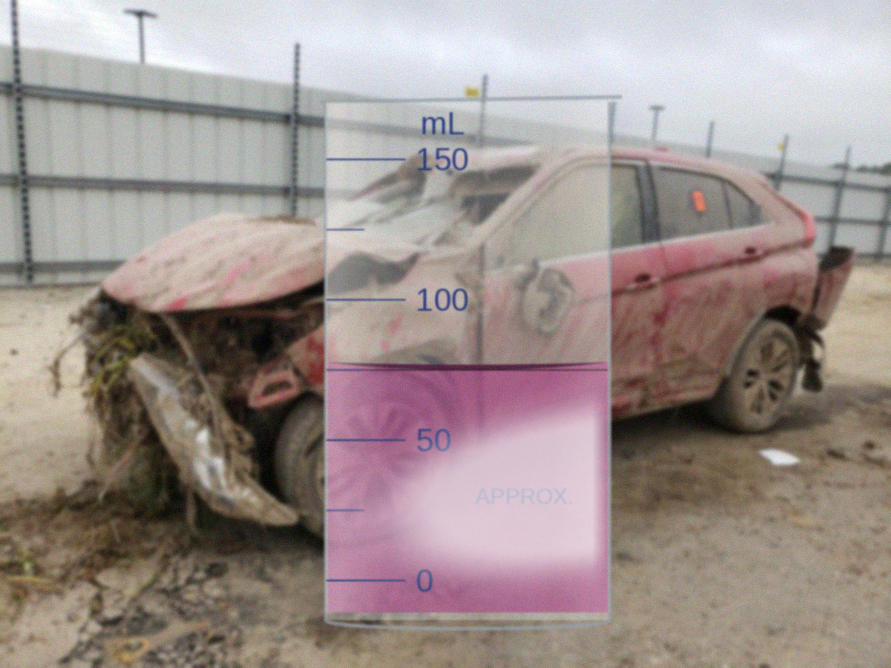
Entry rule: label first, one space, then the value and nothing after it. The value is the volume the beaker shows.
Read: 75 mL
